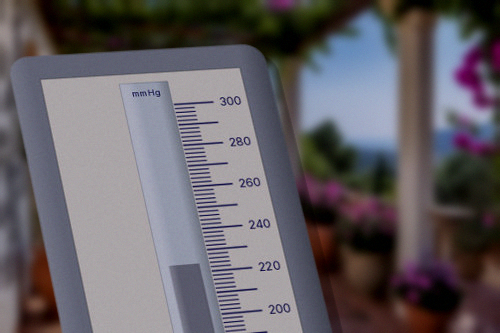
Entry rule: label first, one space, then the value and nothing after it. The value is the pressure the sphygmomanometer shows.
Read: 224 mmHg
